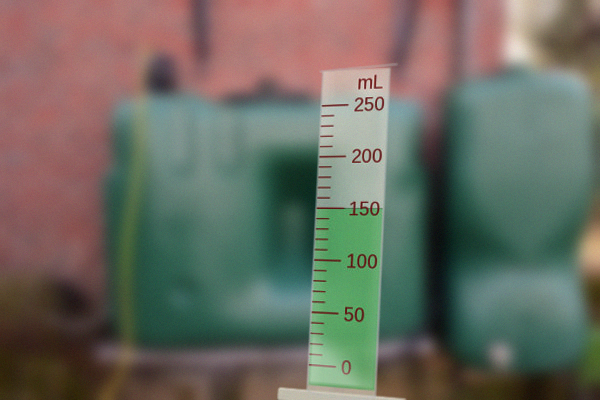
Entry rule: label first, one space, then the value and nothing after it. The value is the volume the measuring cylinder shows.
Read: 150 mL
